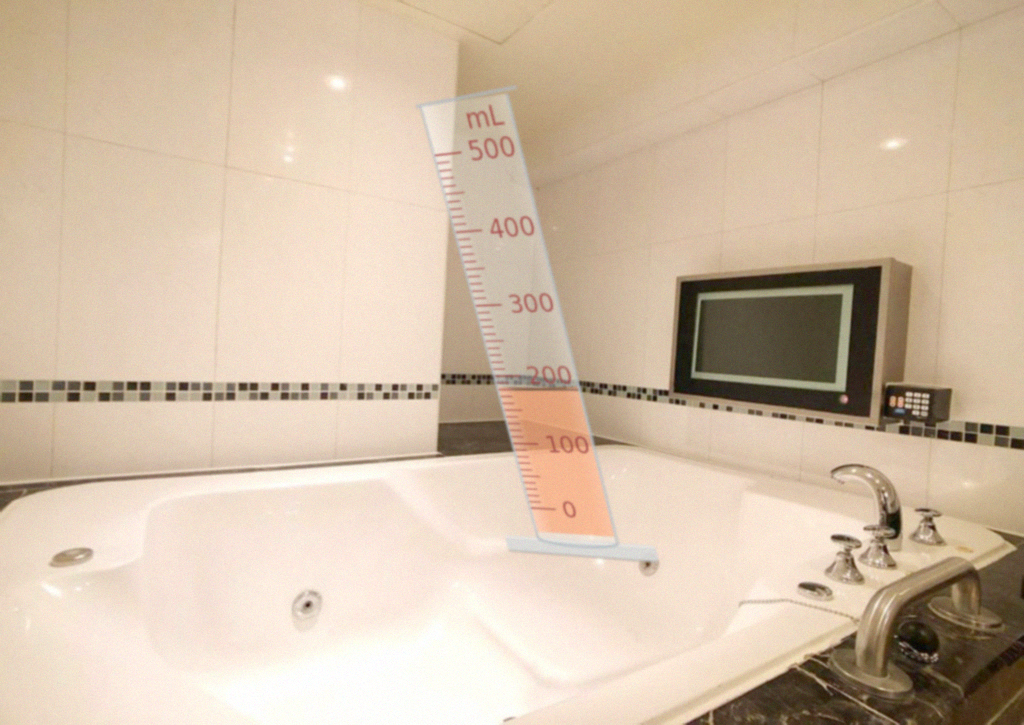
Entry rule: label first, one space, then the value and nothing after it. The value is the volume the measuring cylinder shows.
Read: 180 mL
